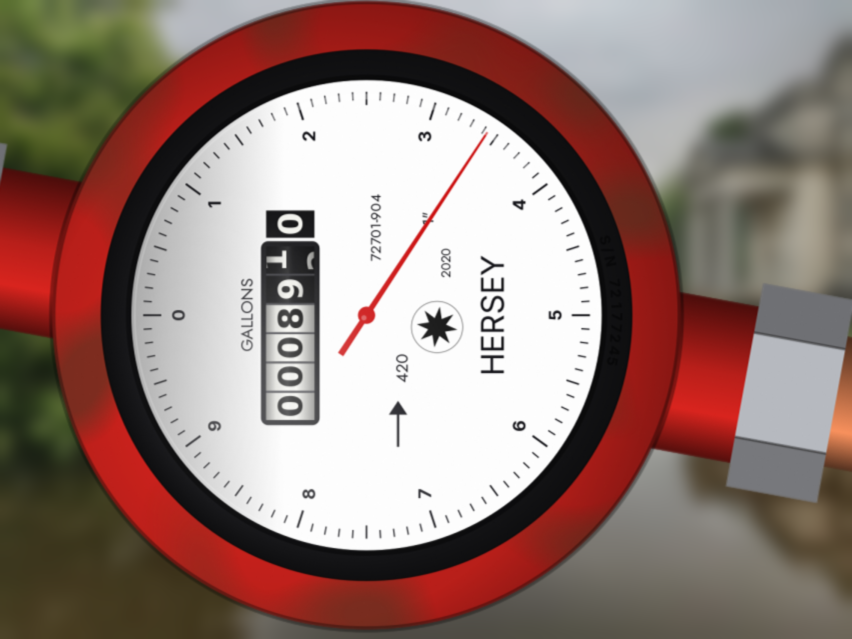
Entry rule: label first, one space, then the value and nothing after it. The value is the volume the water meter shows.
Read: 8913.4 gal
